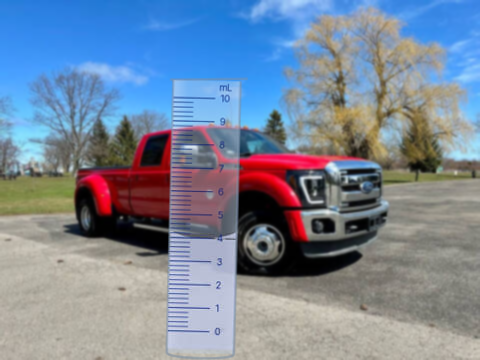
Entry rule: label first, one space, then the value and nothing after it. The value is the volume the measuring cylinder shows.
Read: 4 mL
